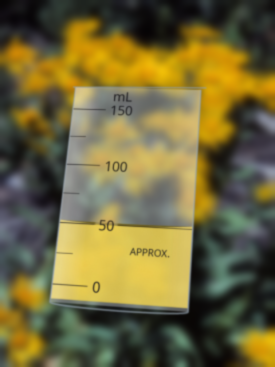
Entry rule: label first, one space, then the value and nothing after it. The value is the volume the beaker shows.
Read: 50 mL
